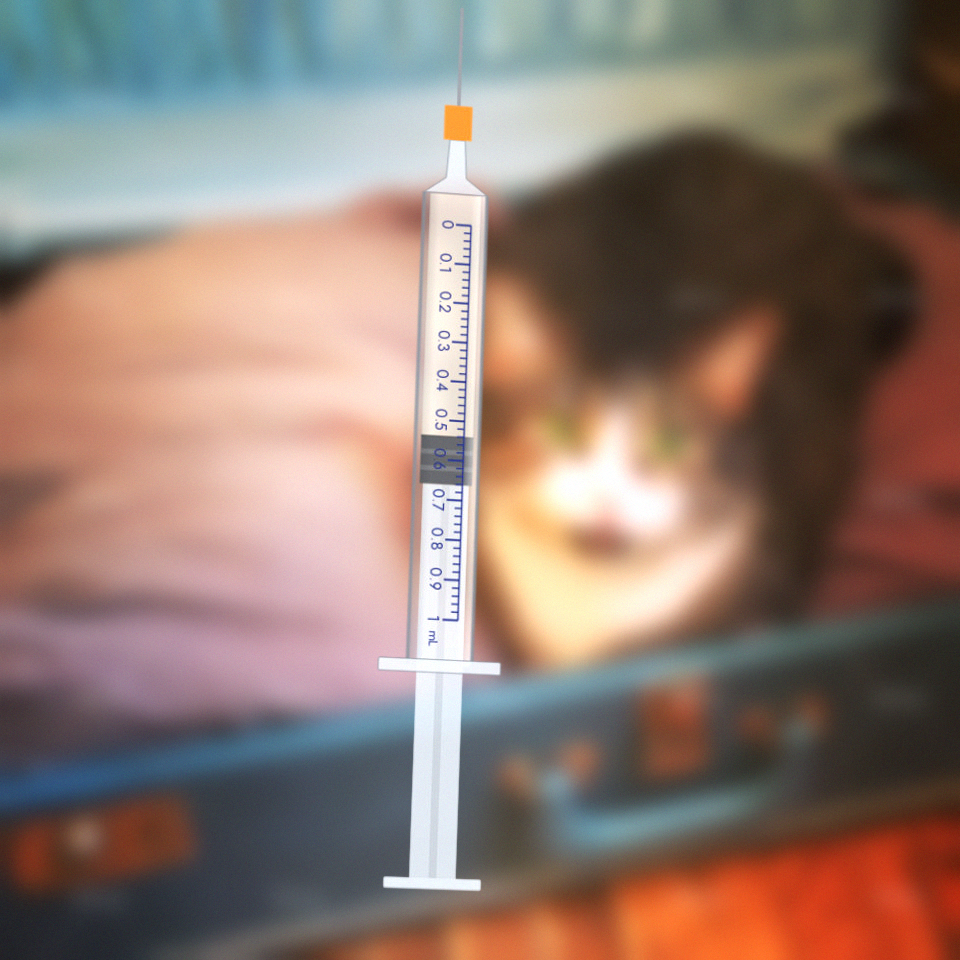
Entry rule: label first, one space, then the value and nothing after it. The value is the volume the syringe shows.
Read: 0.54 mL
